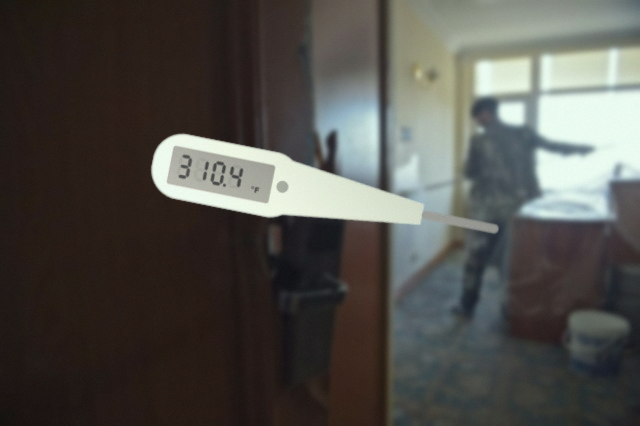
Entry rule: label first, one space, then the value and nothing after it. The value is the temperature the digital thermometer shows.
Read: 310.4 °F
